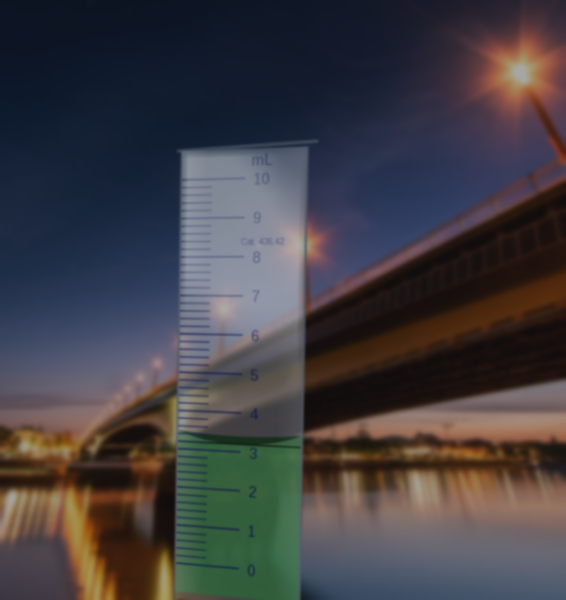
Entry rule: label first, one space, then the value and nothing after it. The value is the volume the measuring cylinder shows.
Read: 3.2 mL
